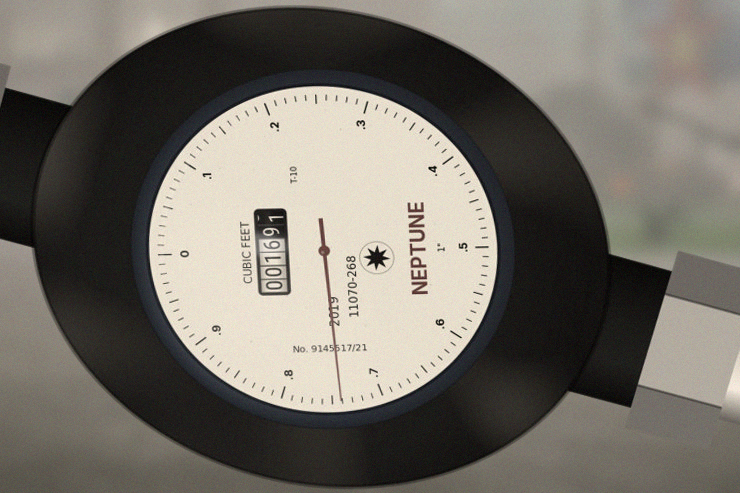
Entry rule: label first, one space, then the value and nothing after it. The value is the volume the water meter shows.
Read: 1690.74 ft³
